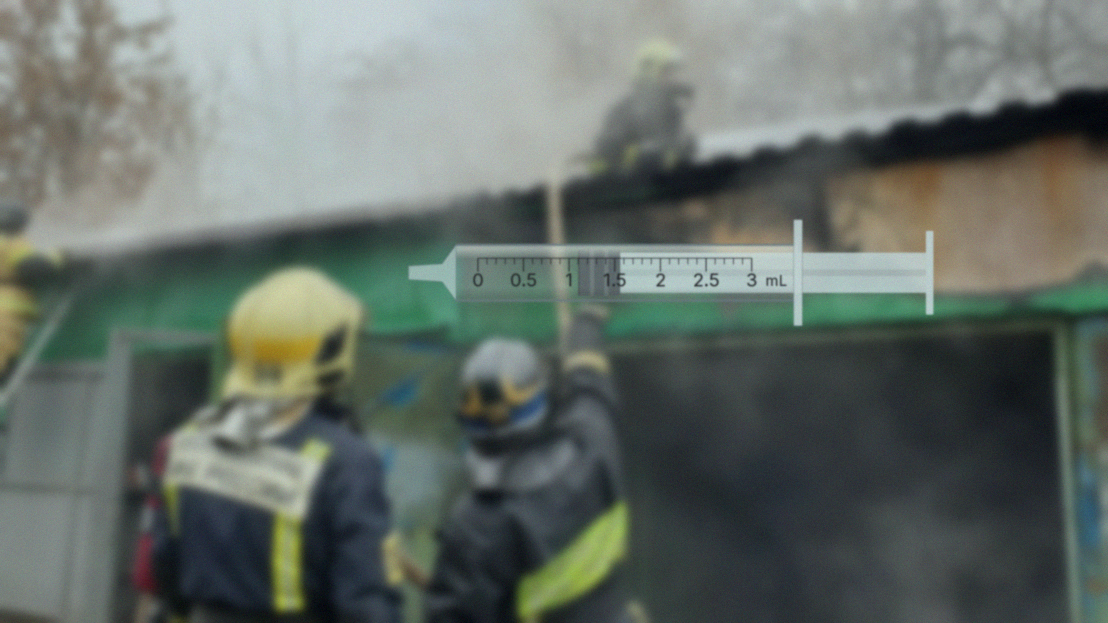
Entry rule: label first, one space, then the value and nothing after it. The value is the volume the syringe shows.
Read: 1.1 mL
